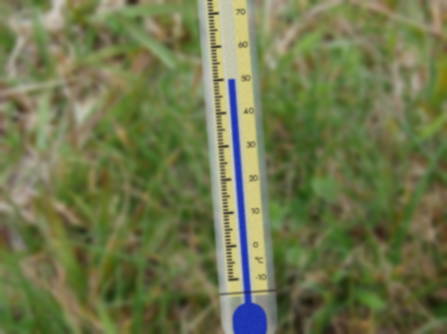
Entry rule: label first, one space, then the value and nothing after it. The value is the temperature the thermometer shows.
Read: 50 °C
